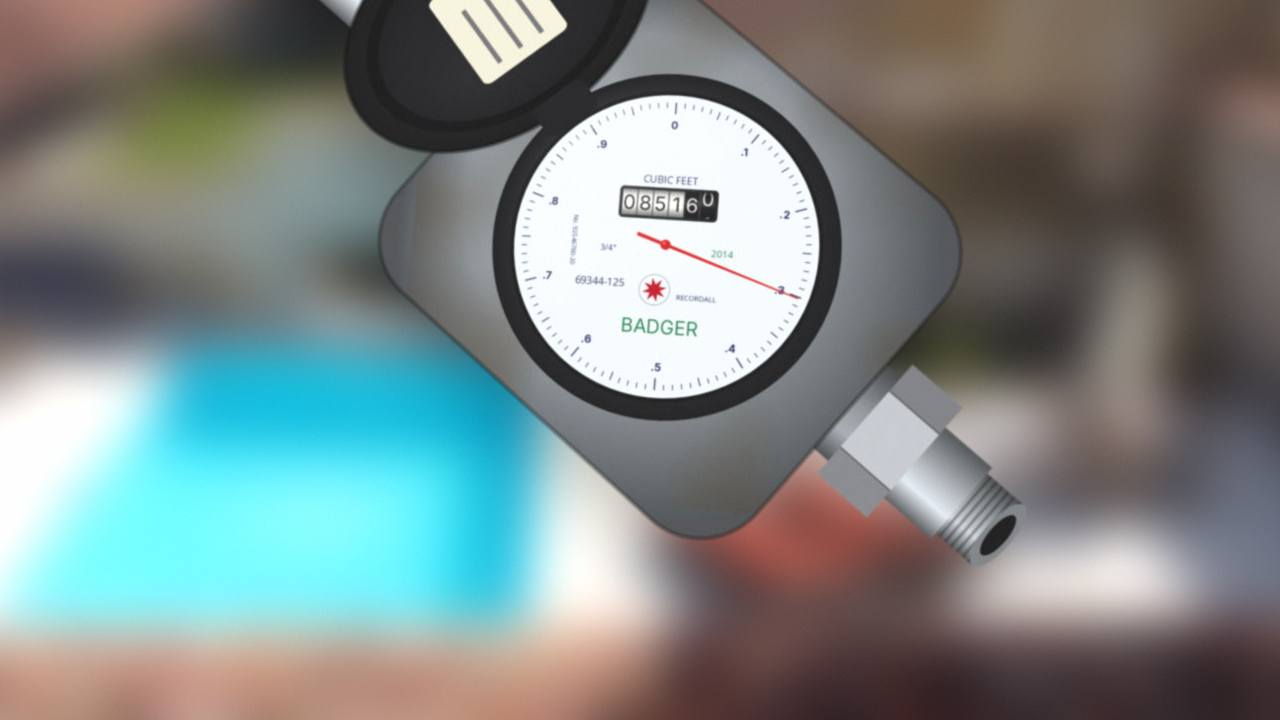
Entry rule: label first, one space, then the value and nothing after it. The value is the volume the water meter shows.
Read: 85160.30 ft³
